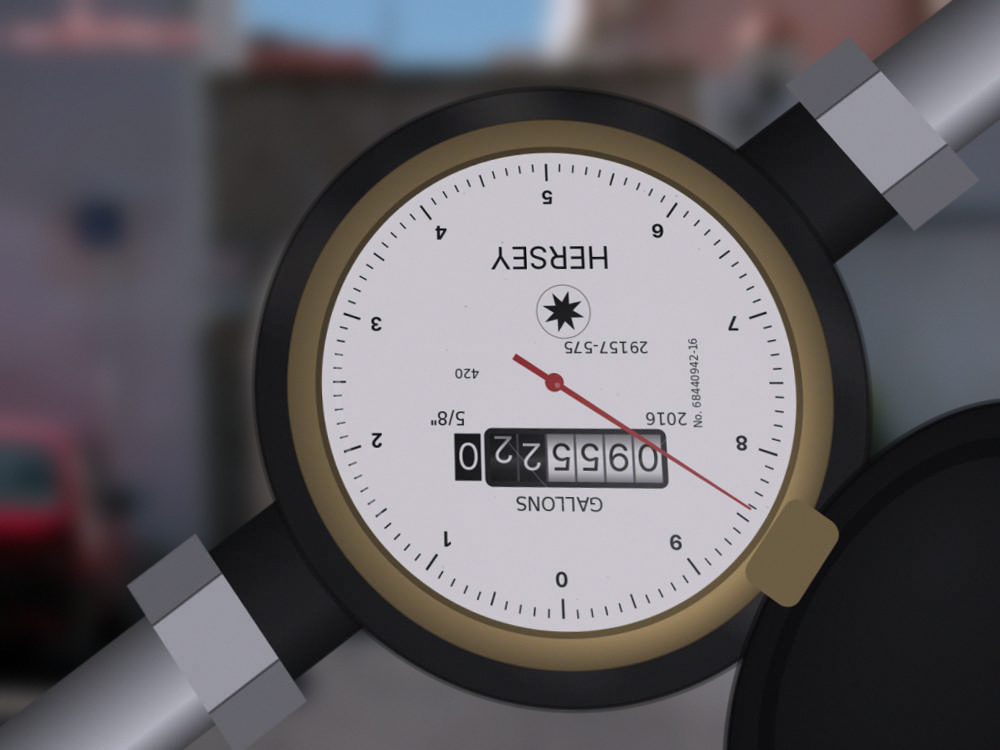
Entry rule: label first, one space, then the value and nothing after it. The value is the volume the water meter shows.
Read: 955218.4 gal
